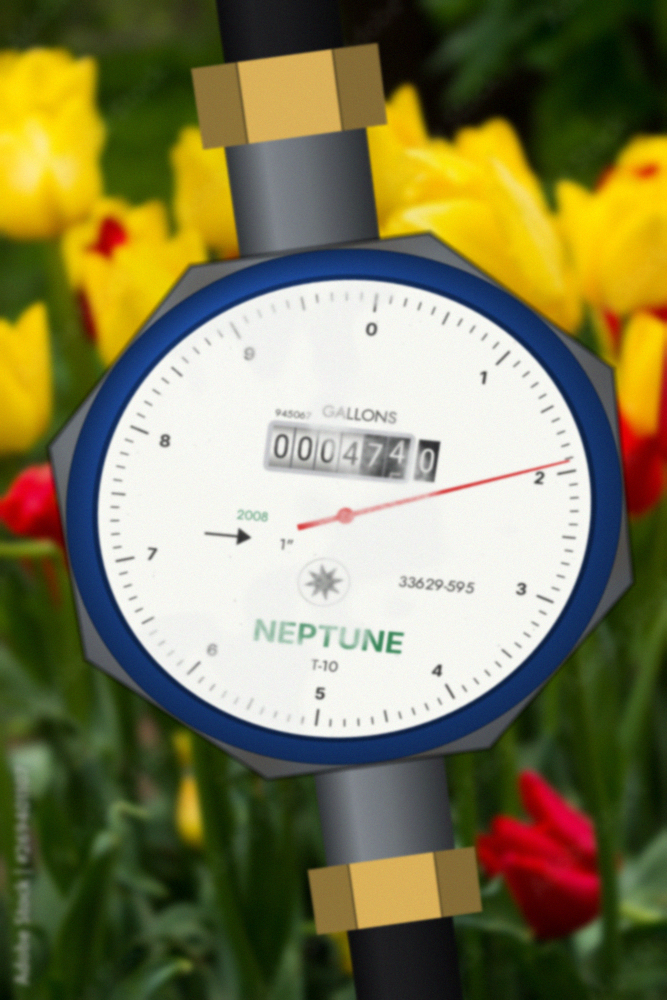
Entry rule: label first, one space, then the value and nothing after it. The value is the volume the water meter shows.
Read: 4741.9 gal
